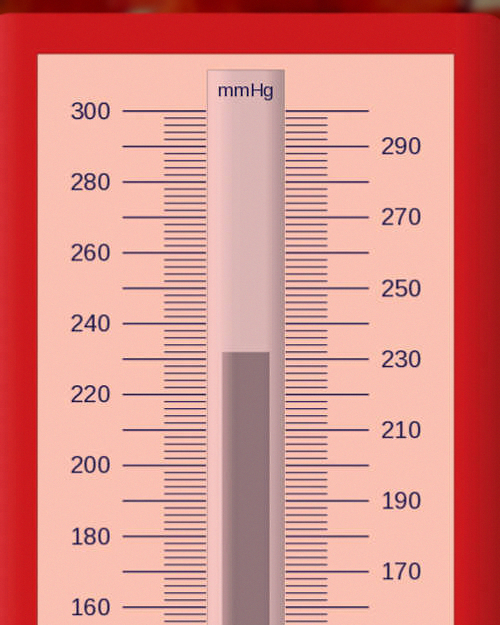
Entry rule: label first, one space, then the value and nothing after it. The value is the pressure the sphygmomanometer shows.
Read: 232 mmHg
